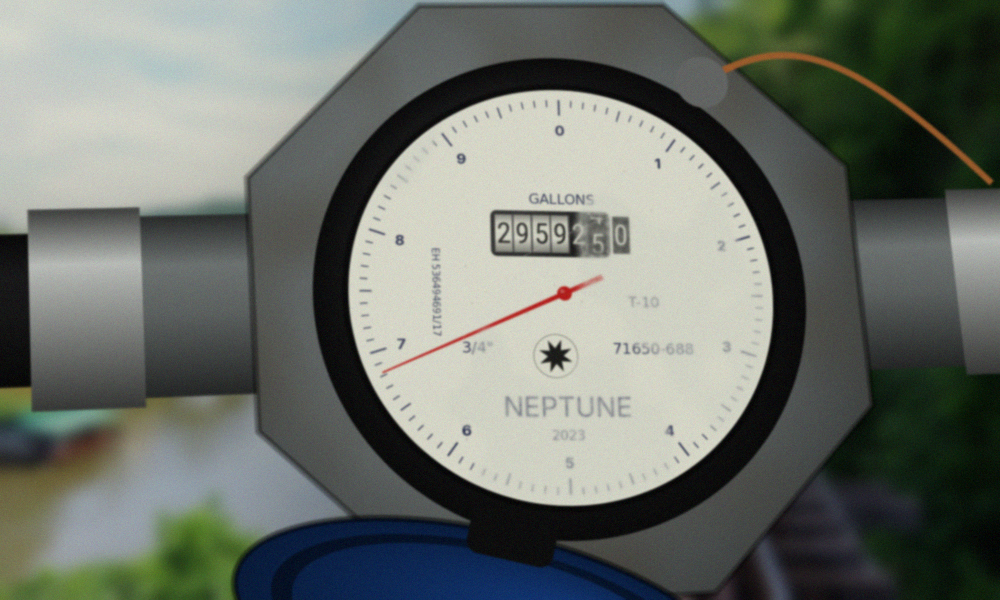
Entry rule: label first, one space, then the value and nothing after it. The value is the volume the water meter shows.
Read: 2959246.8 gal
